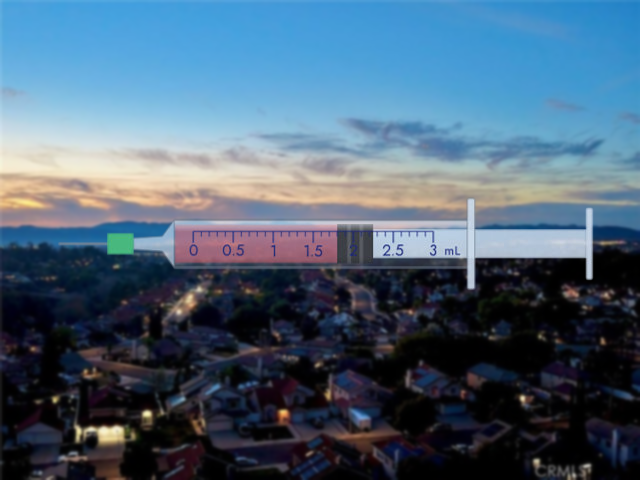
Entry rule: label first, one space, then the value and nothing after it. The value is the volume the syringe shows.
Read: 1.8 mL
